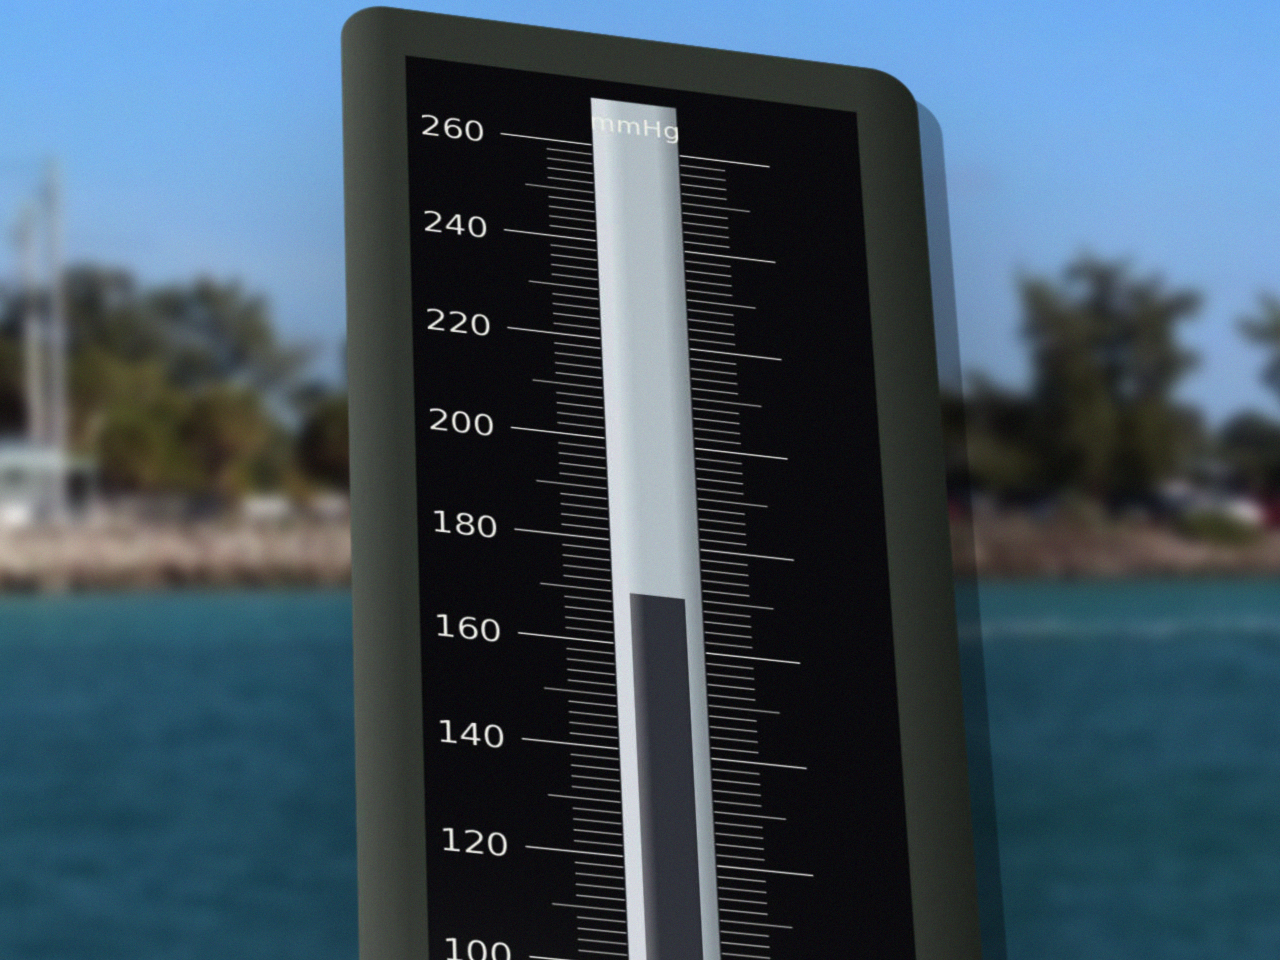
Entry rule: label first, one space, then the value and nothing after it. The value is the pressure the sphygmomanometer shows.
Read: 170 mmHg
